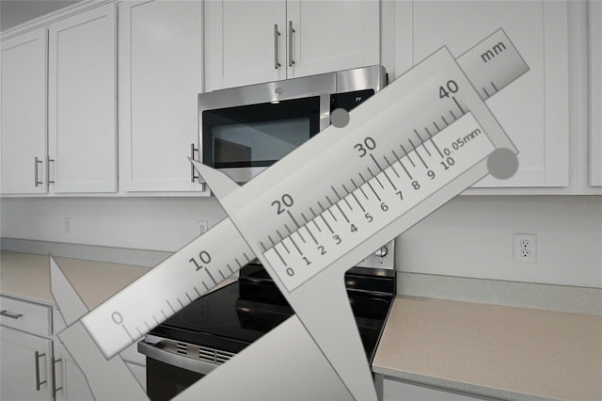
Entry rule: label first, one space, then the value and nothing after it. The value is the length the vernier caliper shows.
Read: 16.8 mm
